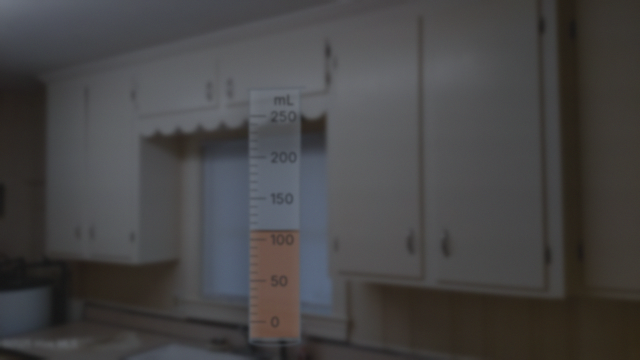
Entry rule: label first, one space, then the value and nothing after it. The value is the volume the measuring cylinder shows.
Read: 110 mL
